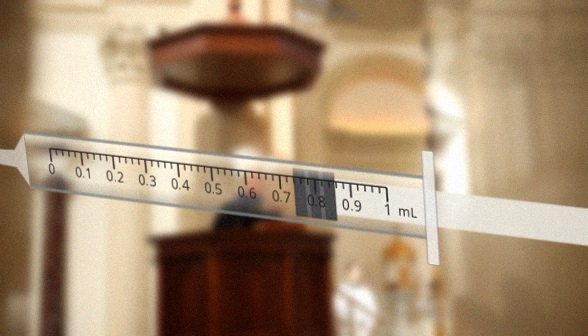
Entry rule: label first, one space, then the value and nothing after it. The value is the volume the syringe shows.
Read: 0.74 mL
